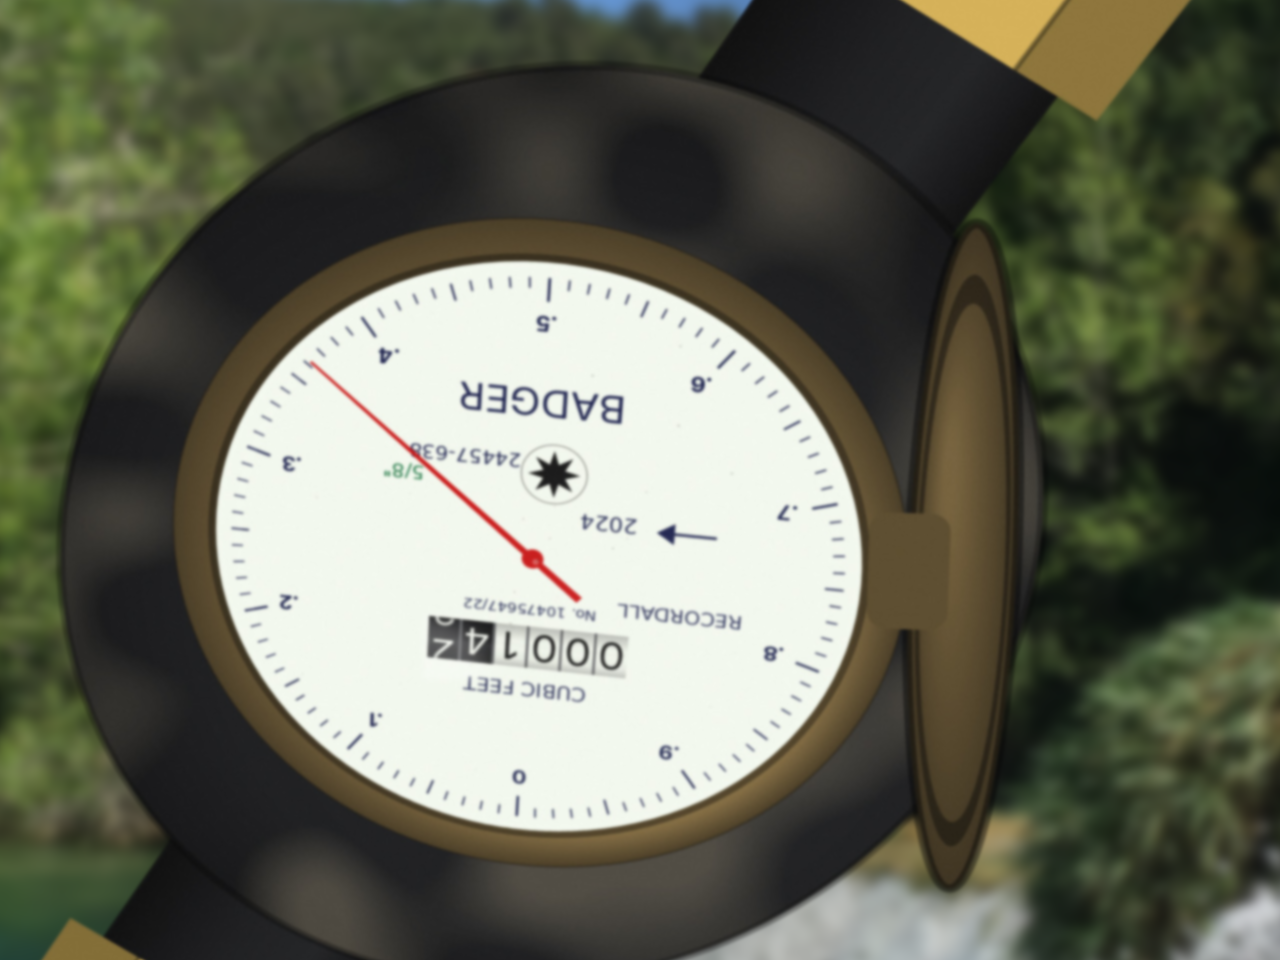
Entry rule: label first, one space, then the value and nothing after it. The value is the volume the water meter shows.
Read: 142.36 ft³
